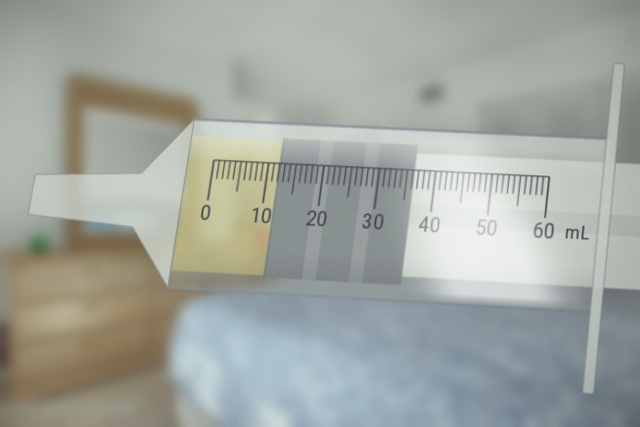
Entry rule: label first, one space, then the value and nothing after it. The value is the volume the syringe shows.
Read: 12 mL
